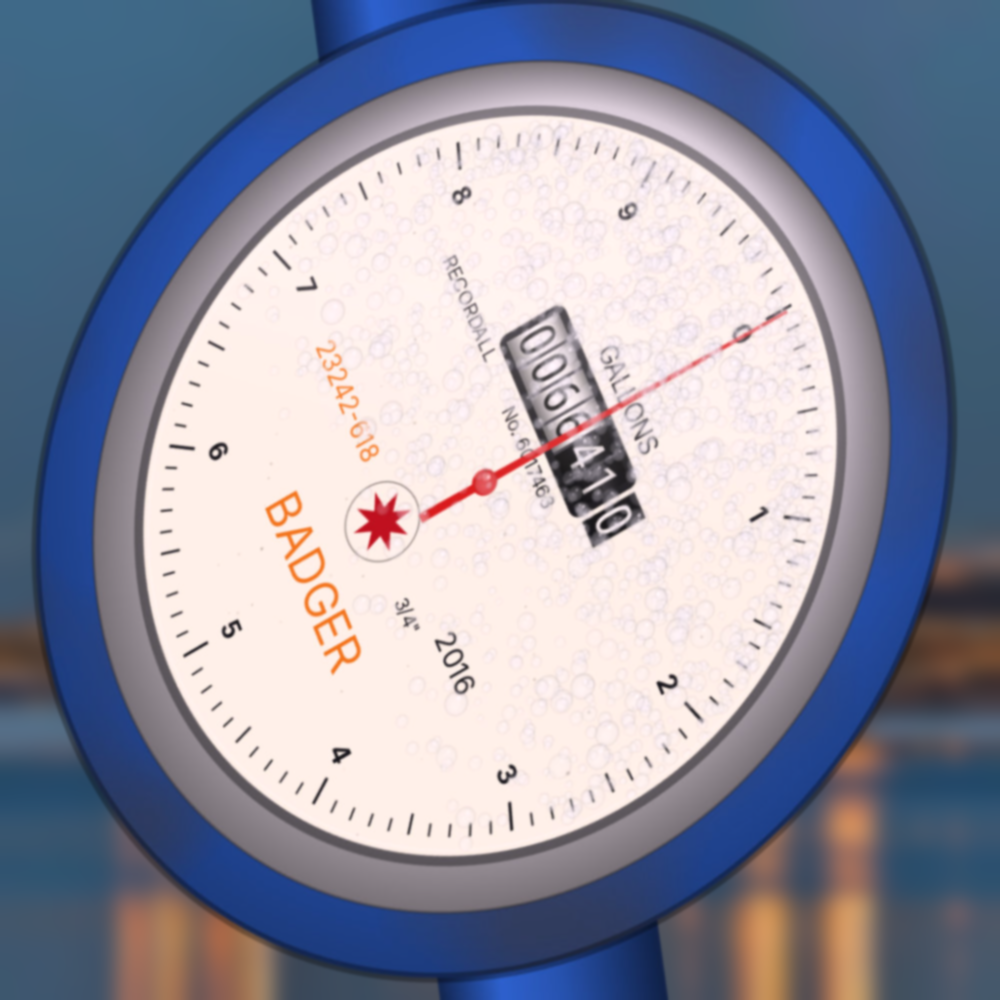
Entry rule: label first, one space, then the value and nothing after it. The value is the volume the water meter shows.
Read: 66410.0 gal
